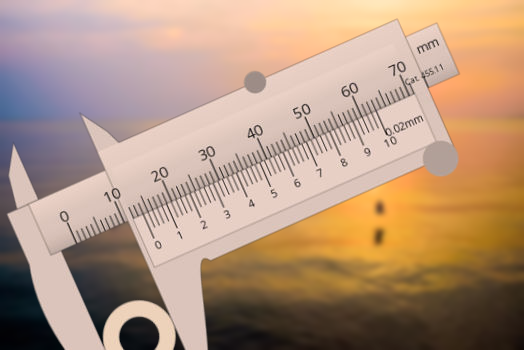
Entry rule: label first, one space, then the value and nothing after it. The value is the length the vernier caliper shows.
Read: 14.0 mm
